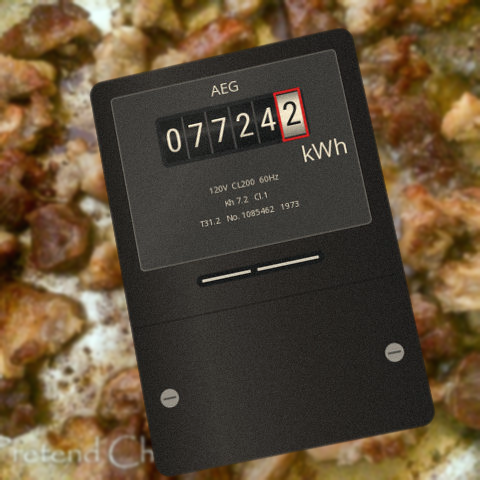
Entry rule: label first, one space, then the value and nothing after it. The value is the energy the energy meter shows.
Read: 7724.2 kWh
